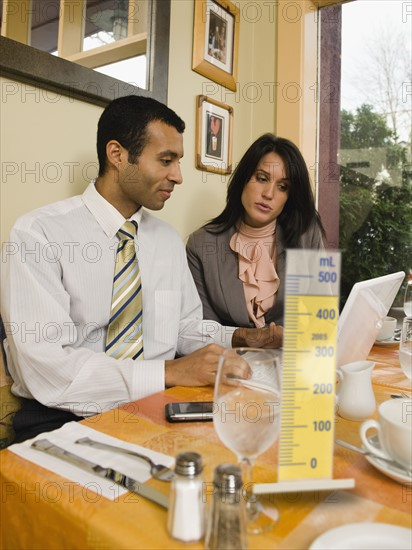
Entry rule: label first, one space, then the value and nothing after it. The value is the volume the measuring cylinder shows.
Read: 450 mL
